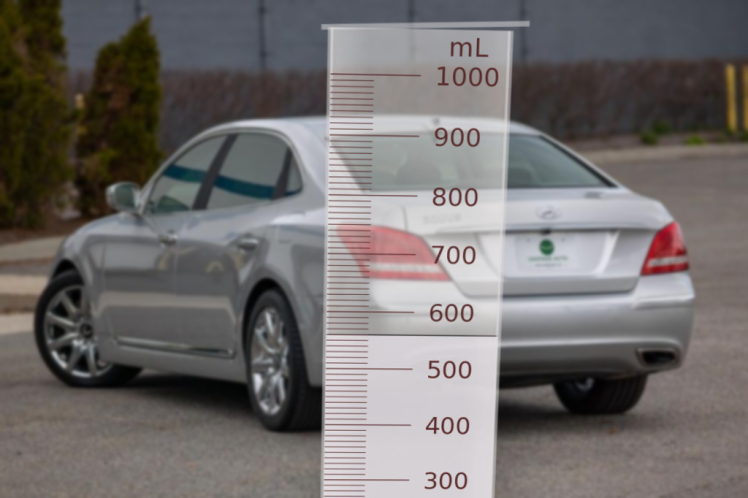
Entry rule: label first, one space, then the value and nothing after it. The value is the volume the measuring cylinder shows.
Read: 560 mL
